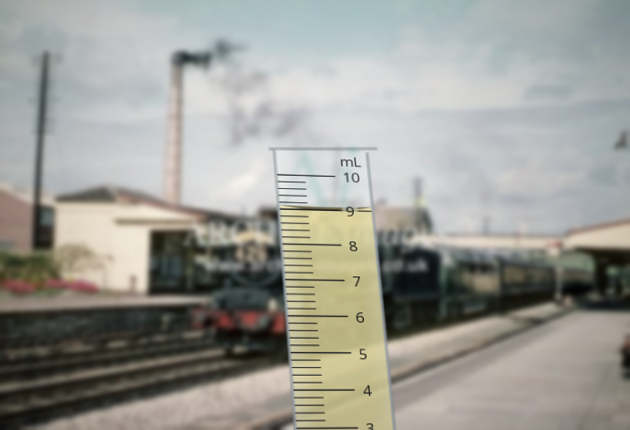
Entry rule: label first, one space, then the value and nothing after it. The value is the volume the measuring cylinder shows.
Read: 9 mL
